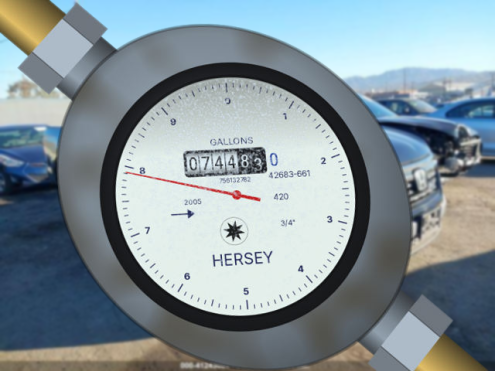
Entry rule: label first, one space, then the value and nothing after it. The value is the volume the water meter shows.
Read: 744827.9 gal
